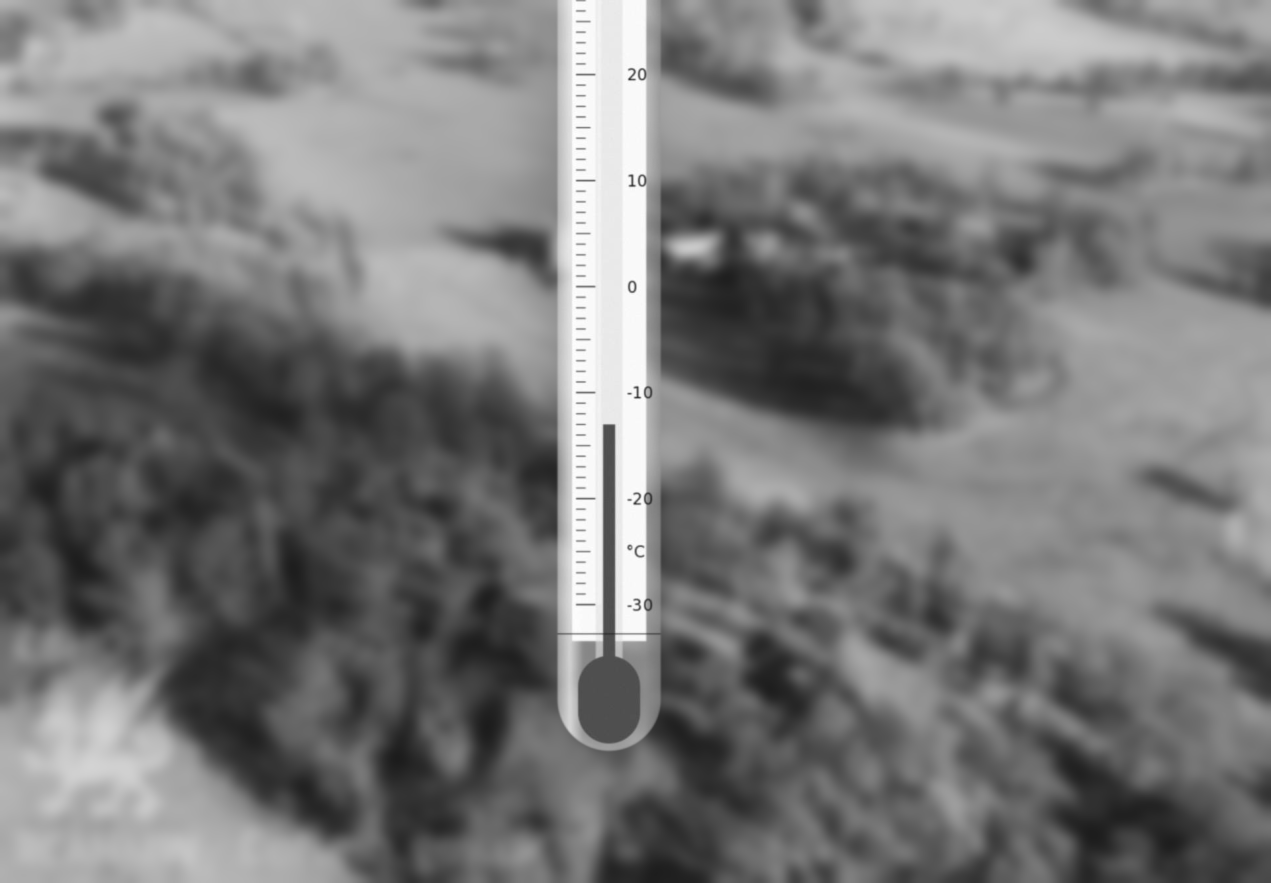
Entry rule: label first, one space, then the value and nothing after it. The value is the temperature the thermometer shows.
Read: -13 °C
